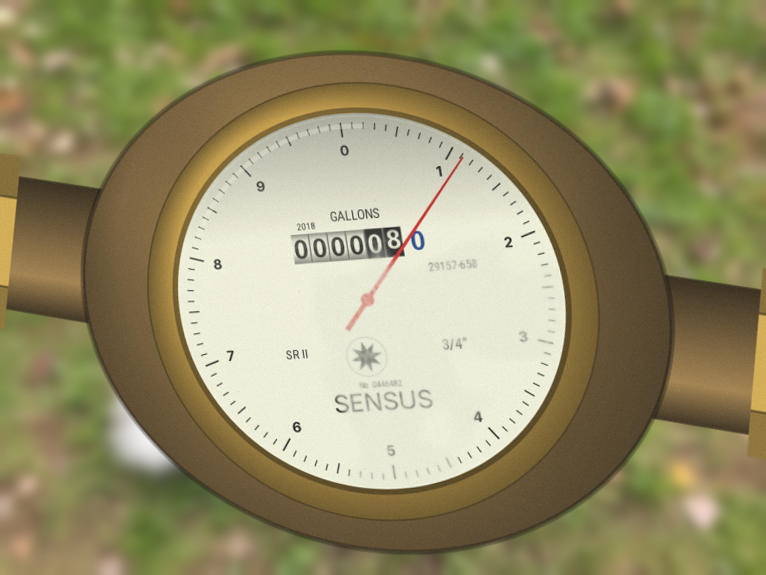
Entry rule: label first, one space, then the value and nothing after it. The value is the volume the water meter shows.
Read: 81.1 gal
